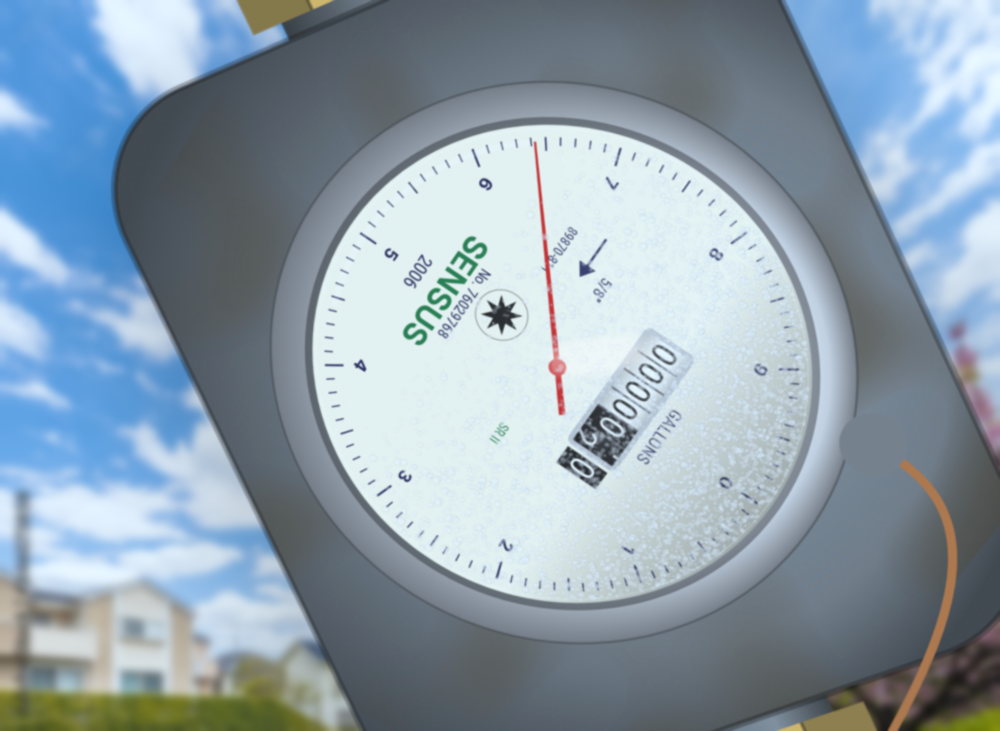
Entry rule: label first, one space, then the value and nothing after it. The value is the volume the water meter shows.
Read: 16.4 gal
